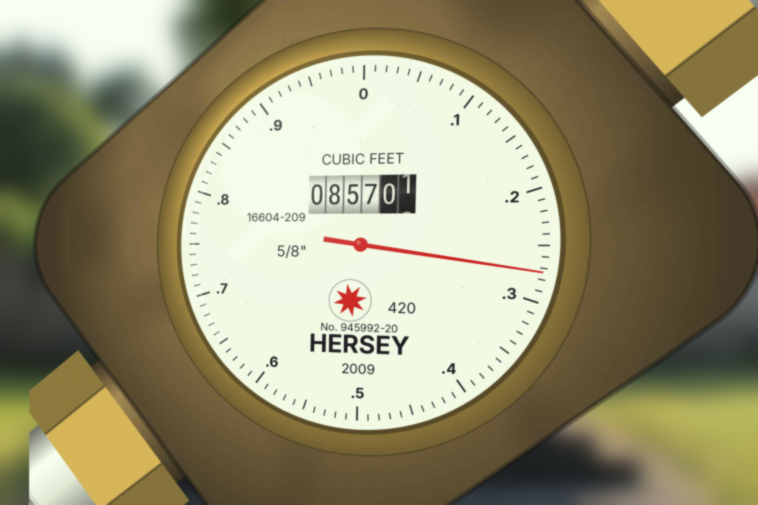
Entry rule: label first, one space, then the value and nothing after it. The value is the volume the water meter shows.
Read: 85701.27 ft³
